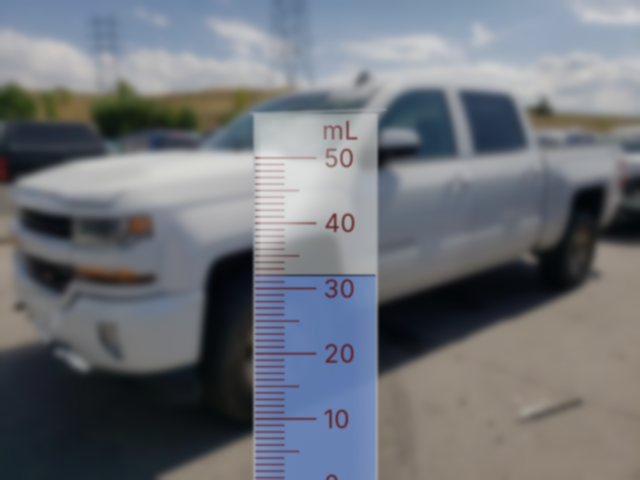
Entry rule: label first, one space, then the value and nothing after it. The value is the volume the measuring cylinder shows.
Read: 32 mL
